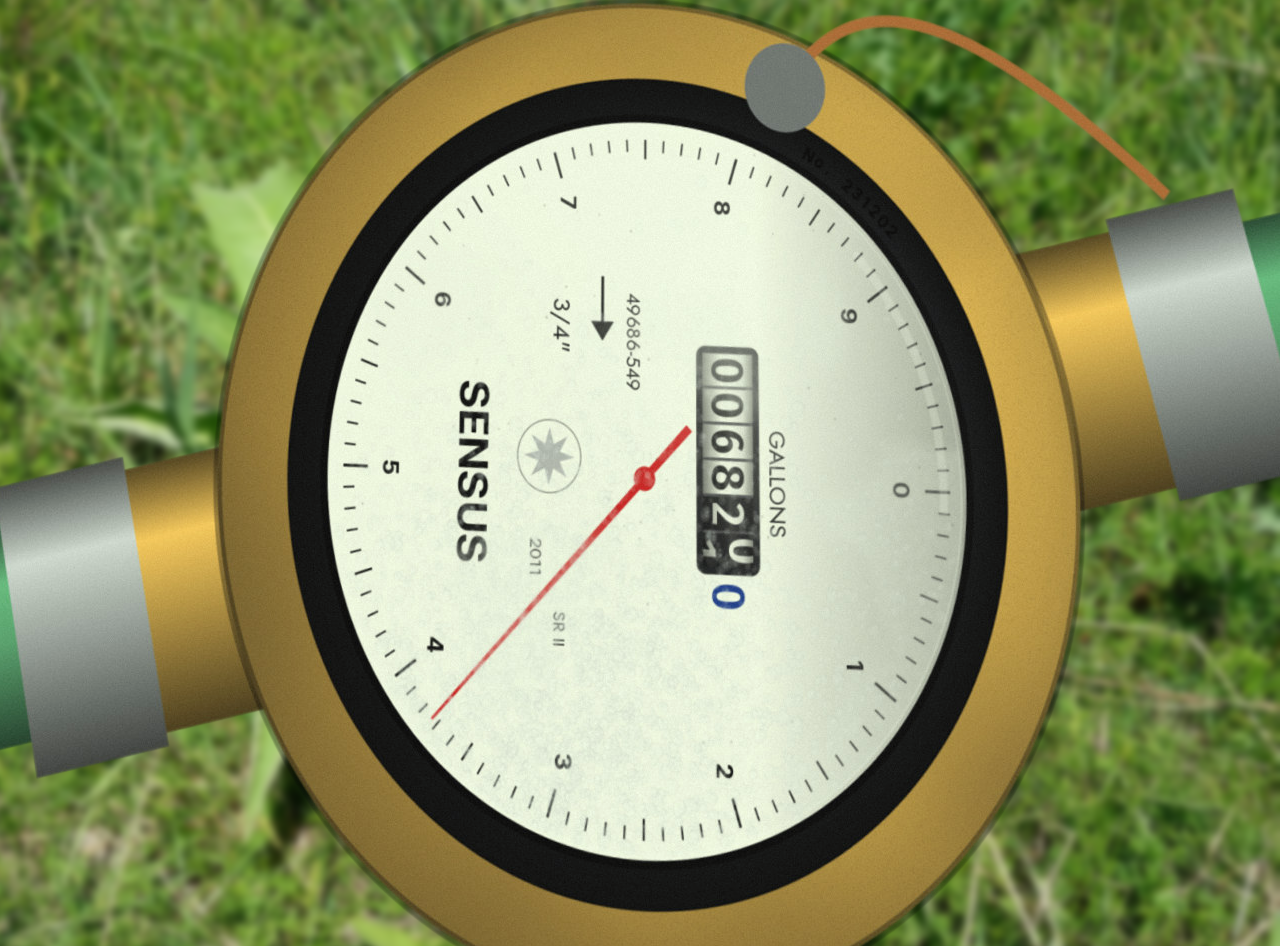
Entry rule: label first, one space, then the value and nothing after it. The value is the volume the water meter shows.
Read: 68203.7 gal
